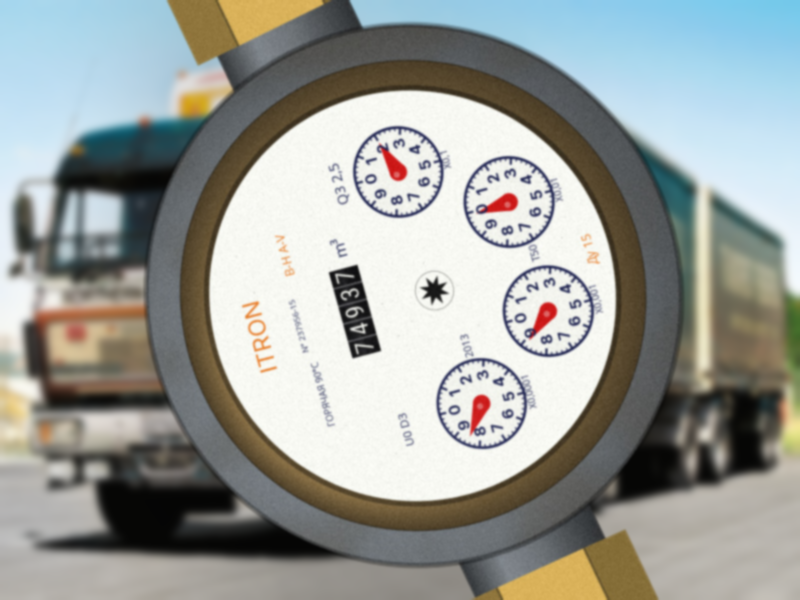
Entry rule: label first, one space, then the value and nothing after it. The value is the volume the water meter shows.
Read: 74937.1988 m³
